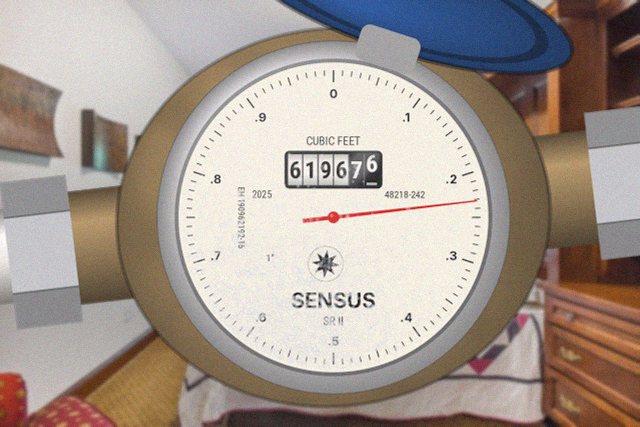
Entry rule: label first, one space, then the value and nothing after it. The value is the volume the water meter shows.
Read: 619676.23 ft³
